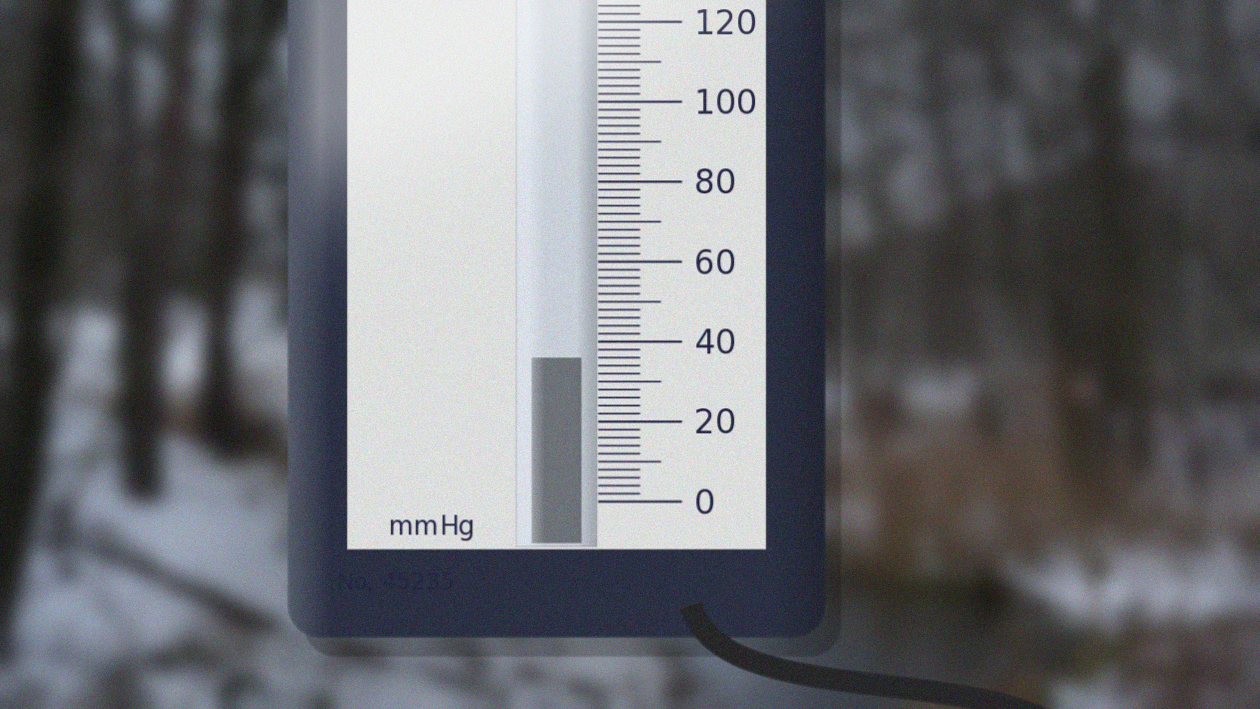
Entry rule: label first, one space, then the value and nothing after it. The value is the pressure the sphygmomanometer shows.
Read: 36 mmHg
